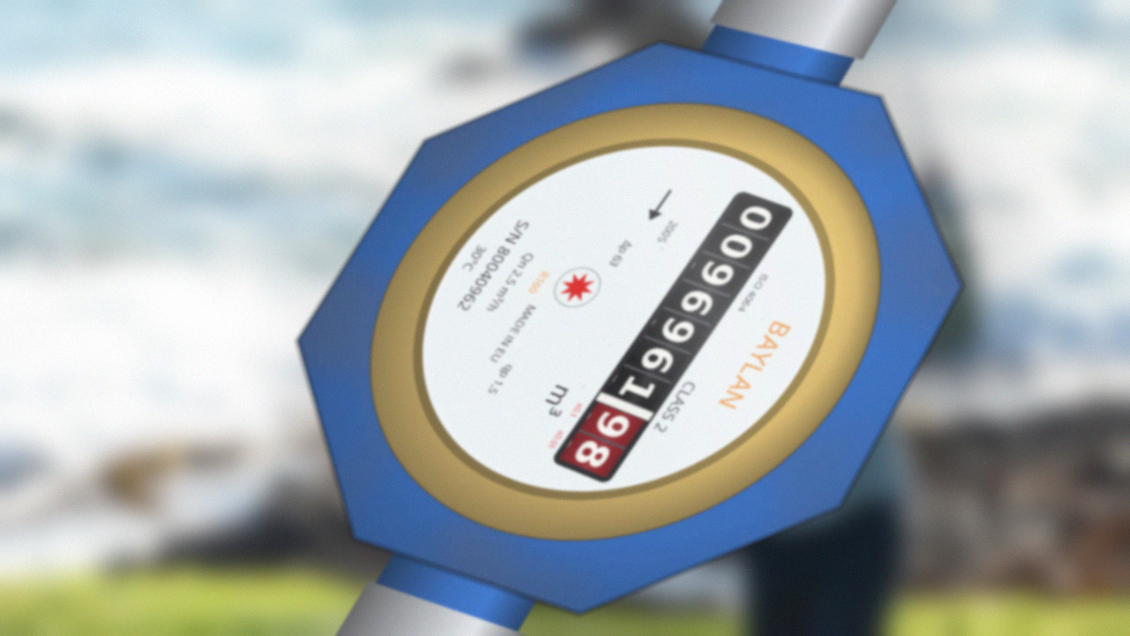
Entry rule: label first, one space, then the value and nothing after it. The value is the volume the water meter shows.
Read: 96961.98 m³
